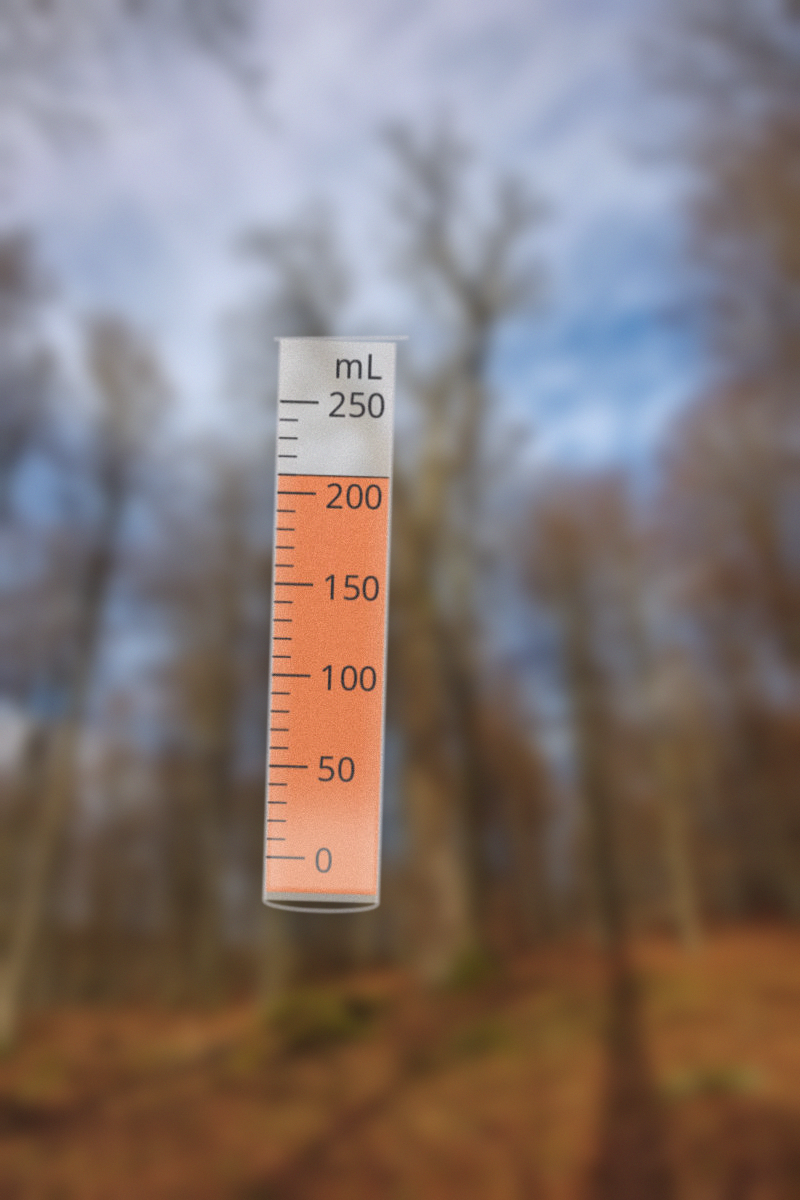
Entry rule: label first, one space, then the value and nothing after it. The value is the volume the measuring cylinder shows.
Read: 210 mL
